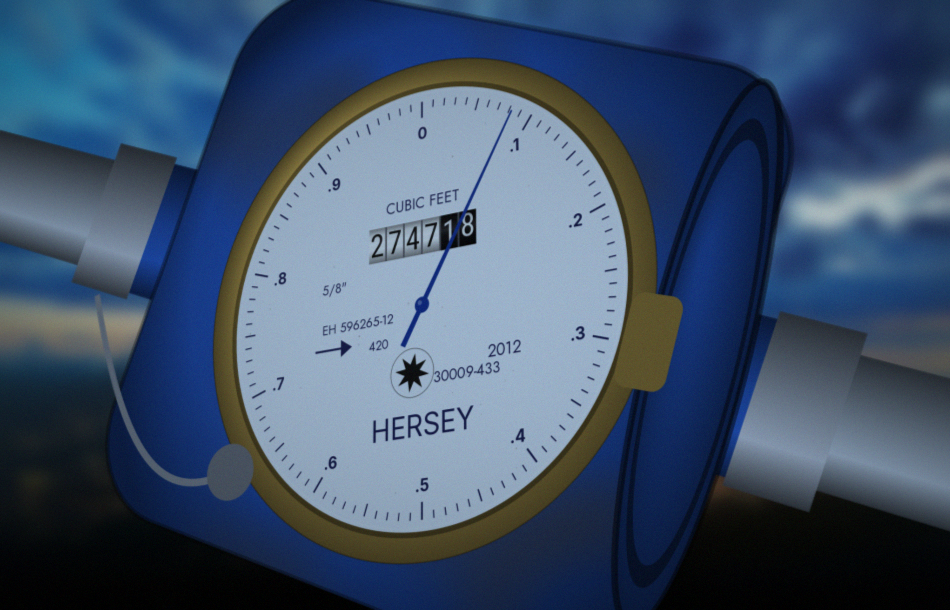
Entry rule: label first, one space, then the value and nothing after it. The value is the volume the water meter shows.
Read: 274718.08 ft³
